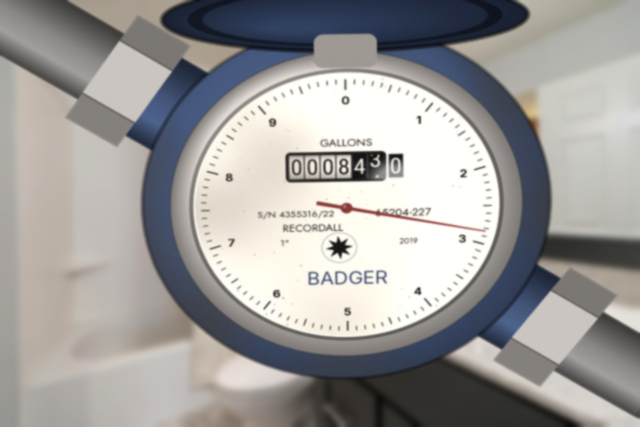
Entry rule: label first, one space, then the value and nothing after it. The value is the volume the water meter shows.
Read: 8432.8 gal
